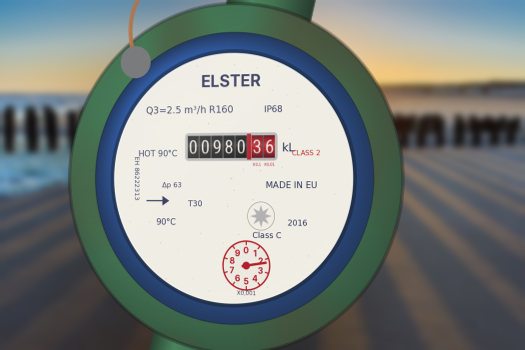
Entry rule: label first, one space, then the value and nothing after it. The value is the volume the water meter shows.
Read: 980.362 kL
